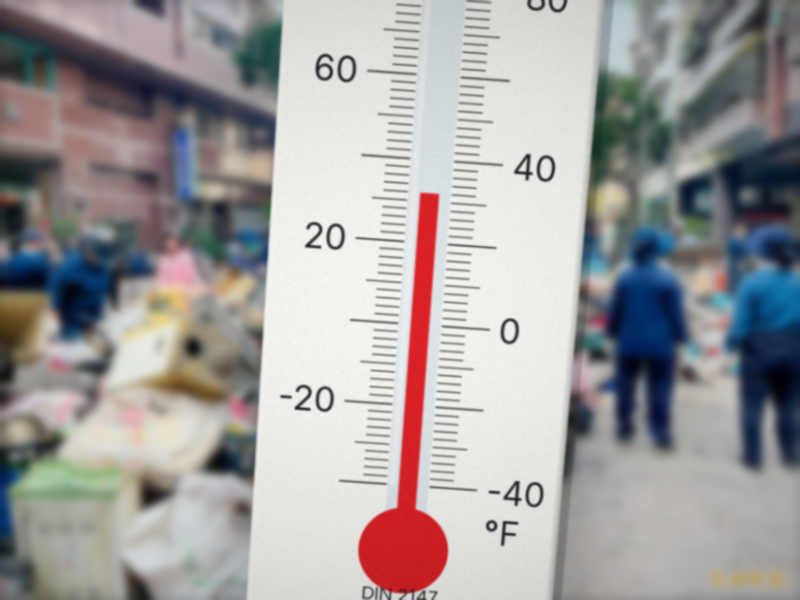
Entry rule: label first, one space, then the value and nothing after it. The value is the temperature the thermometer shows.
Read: 32 °F
